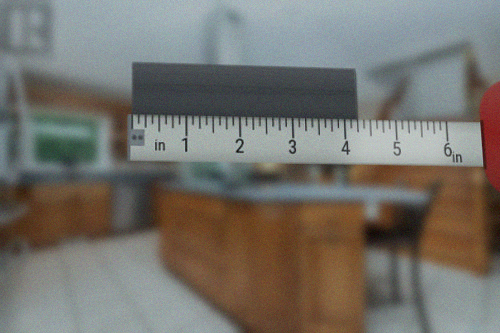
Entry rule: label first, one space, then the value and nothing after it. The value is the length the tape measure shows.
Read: 4.25 in
